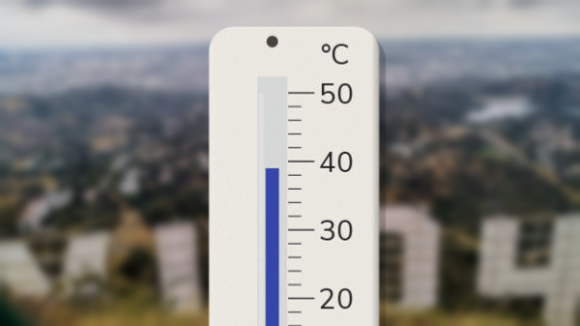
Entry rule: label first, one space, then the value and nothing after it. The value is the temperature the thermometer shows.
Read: 39 °C
